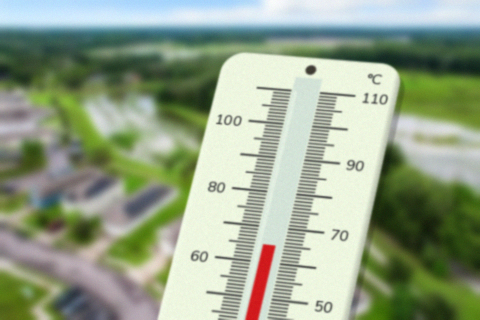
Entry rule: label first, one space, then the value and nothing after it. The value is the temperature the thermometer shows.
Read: 65 °C
